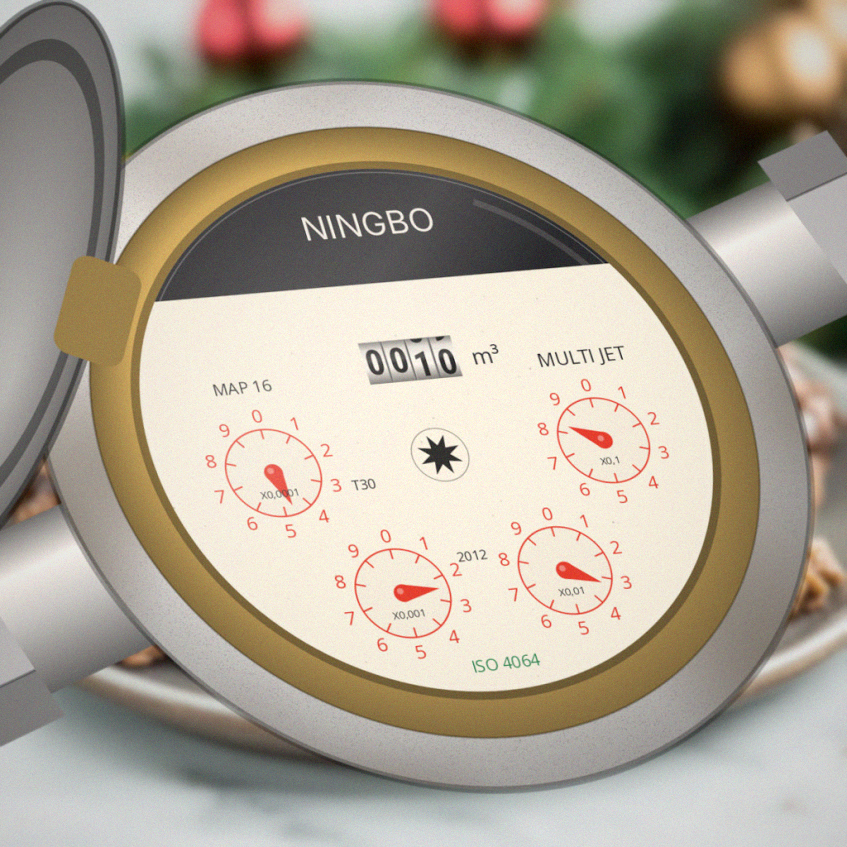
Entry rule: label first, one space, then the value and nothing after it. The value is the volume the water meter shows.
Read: 9.8324 m³
